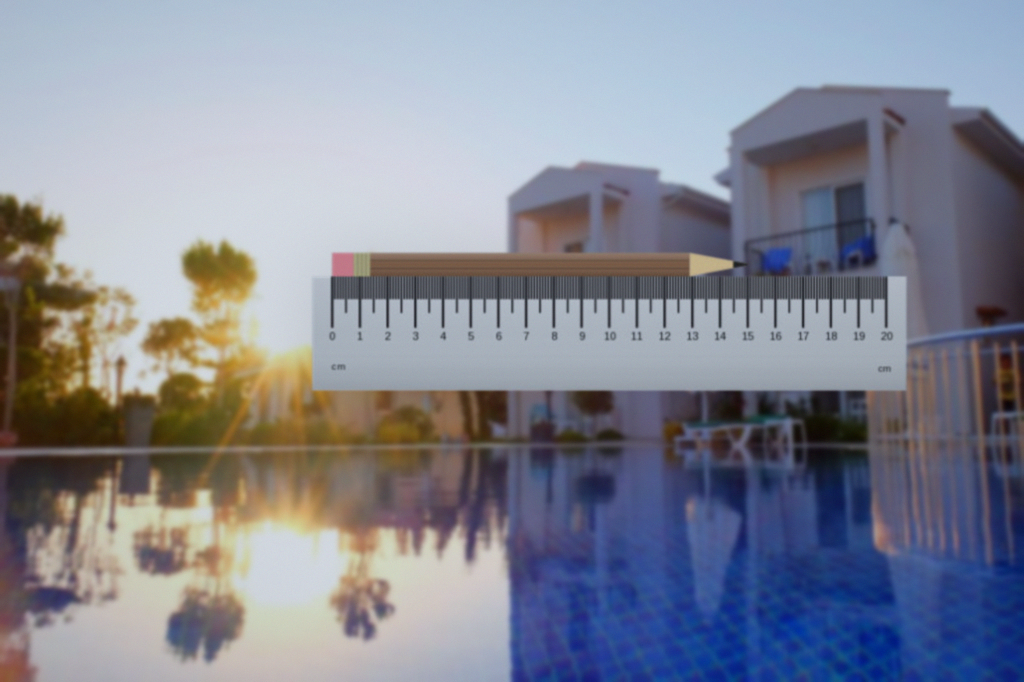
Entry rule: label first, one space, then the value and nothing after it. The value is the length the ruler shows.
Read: 15 cm
